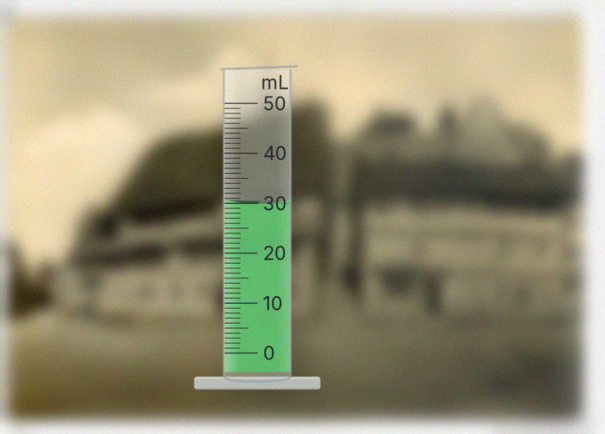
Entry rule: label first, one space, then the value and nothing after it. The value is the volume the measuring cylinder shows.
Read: 30 mL
